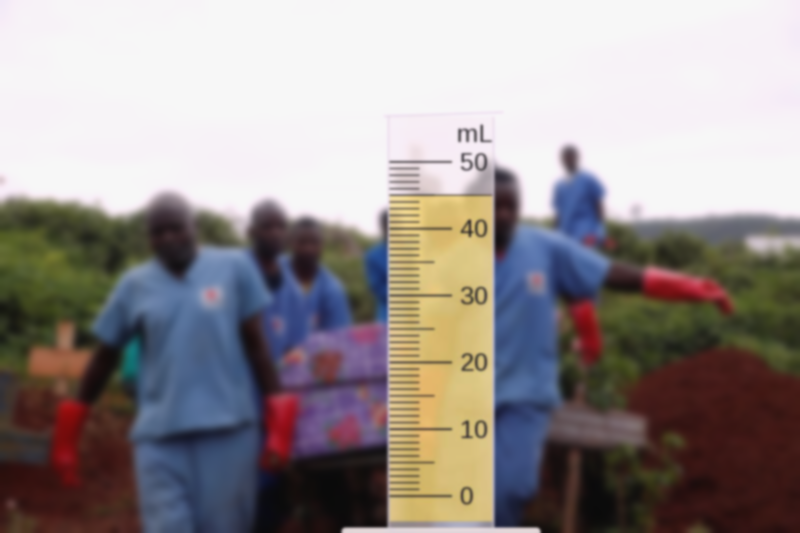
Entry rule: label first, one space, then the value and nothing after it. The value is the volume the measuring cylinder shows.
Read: 45 mL
